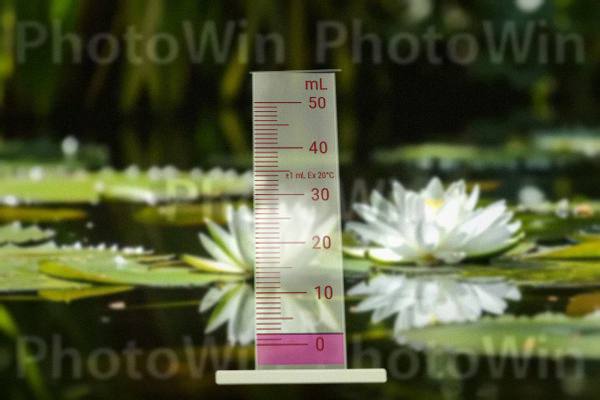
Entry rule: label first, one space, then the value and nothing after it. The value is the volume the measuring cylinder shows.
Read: 2 mL
